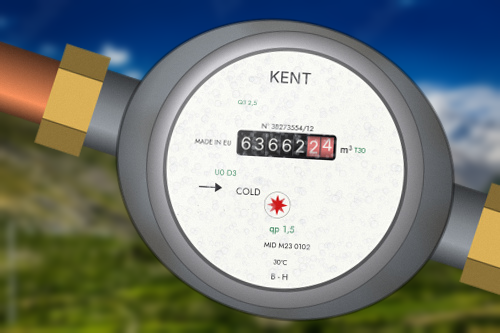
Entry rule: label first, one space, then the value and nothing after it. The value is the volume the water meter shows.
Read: 63662.24 m³
